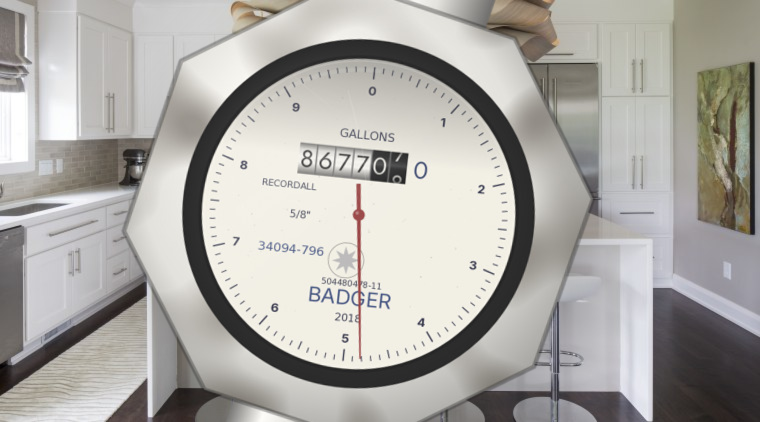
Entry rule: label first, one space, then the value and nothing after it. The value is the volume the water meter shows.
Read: 8677074.8 gal
